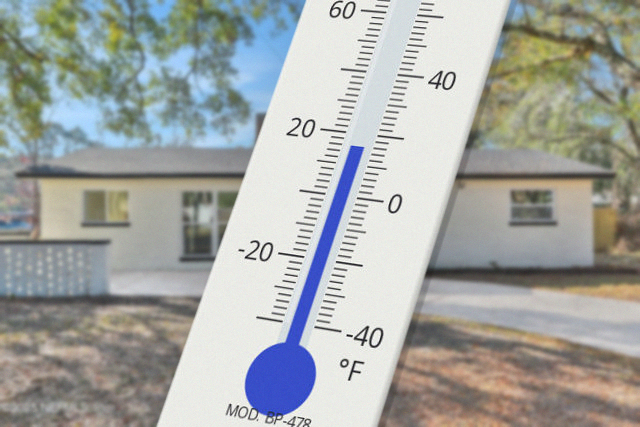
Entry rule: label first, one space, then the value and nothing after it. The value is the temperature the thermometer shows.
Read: 16 °F
